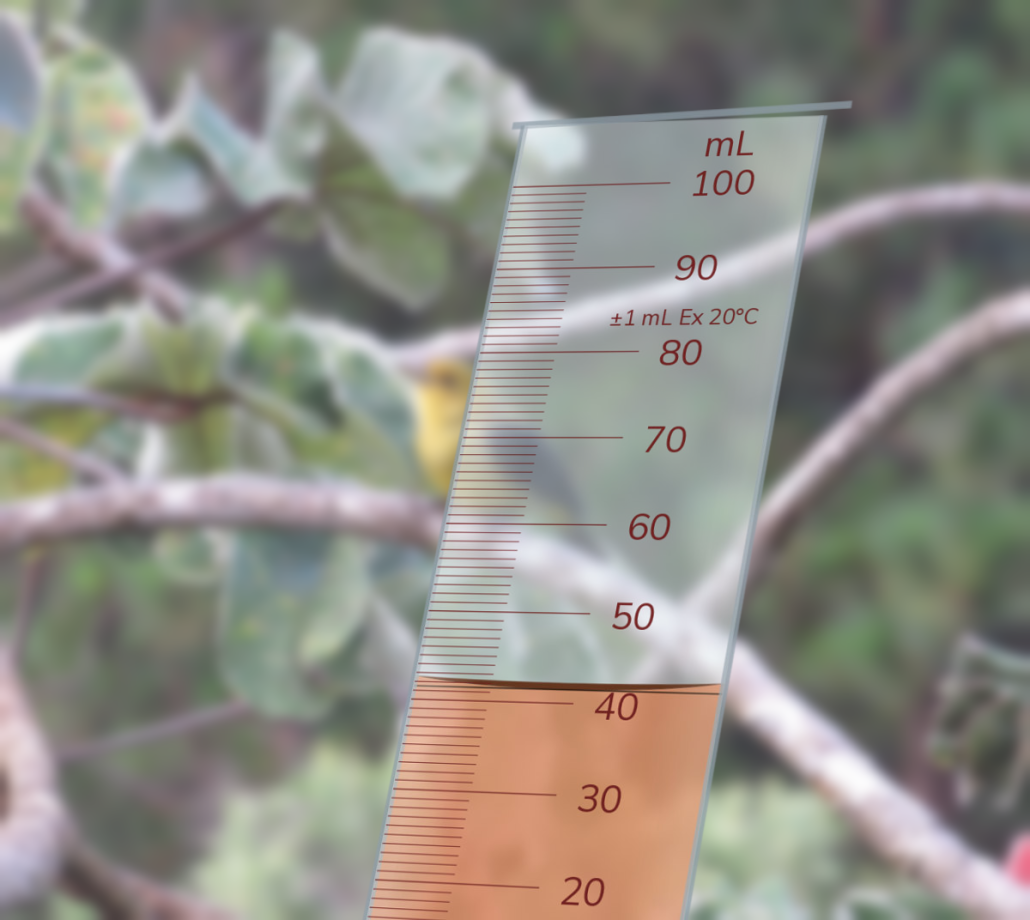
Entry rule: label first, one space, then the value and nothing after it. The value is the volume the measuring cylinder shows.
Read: 41.5 mL
